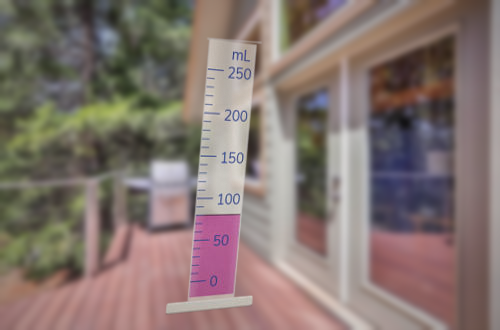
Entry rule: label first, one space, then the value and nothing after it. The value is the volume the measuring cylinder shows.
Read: 80 mL
